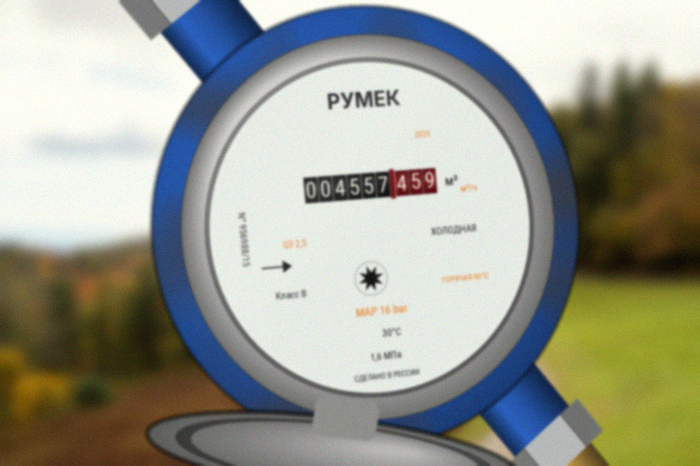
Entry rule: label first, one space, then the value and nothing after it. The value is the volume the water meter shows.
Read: 4557.459 m³
